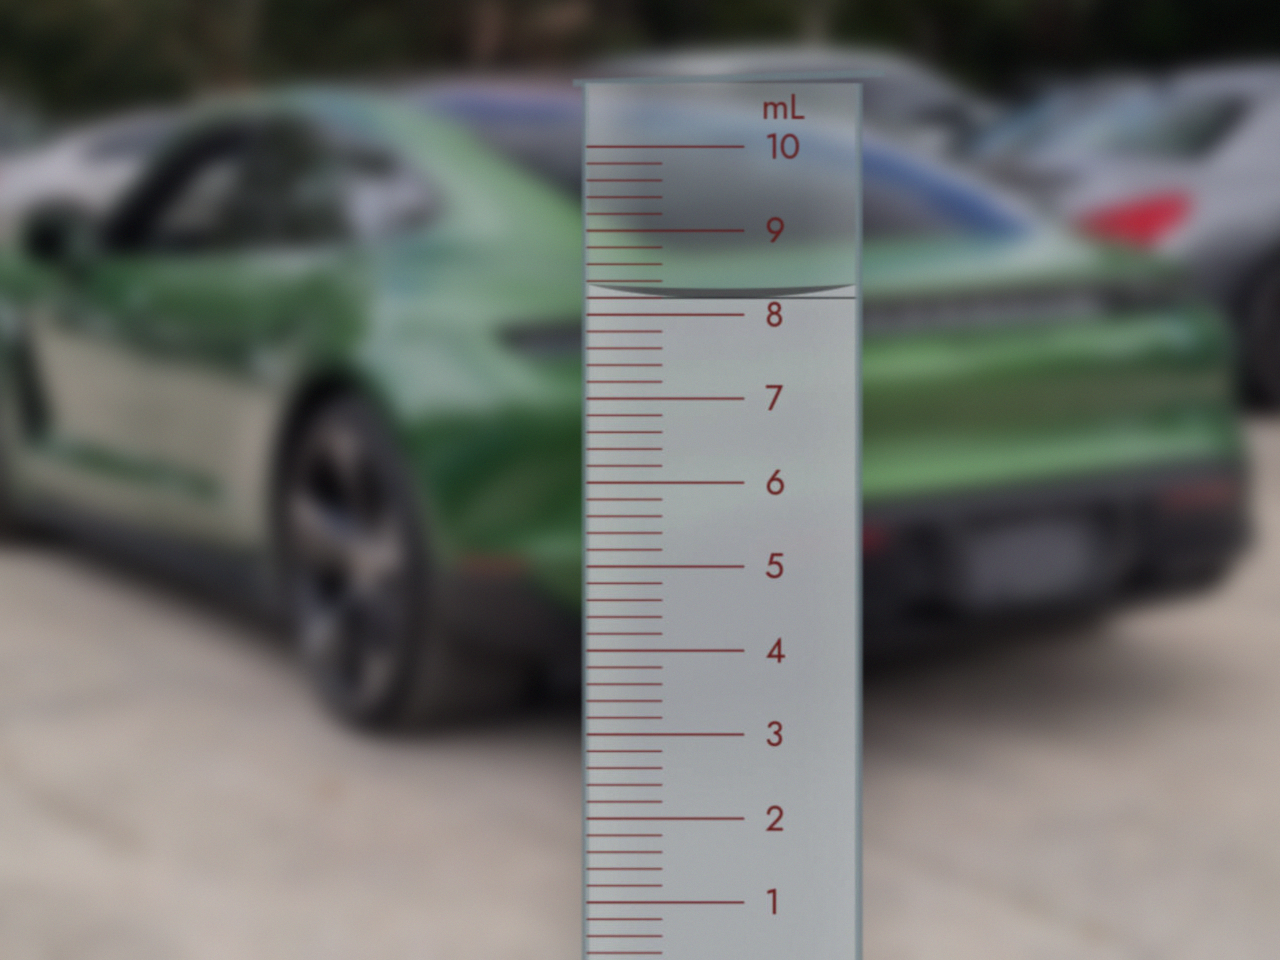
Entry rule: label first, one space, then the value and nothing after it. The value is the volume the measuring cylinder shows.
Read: 8.2 mL
